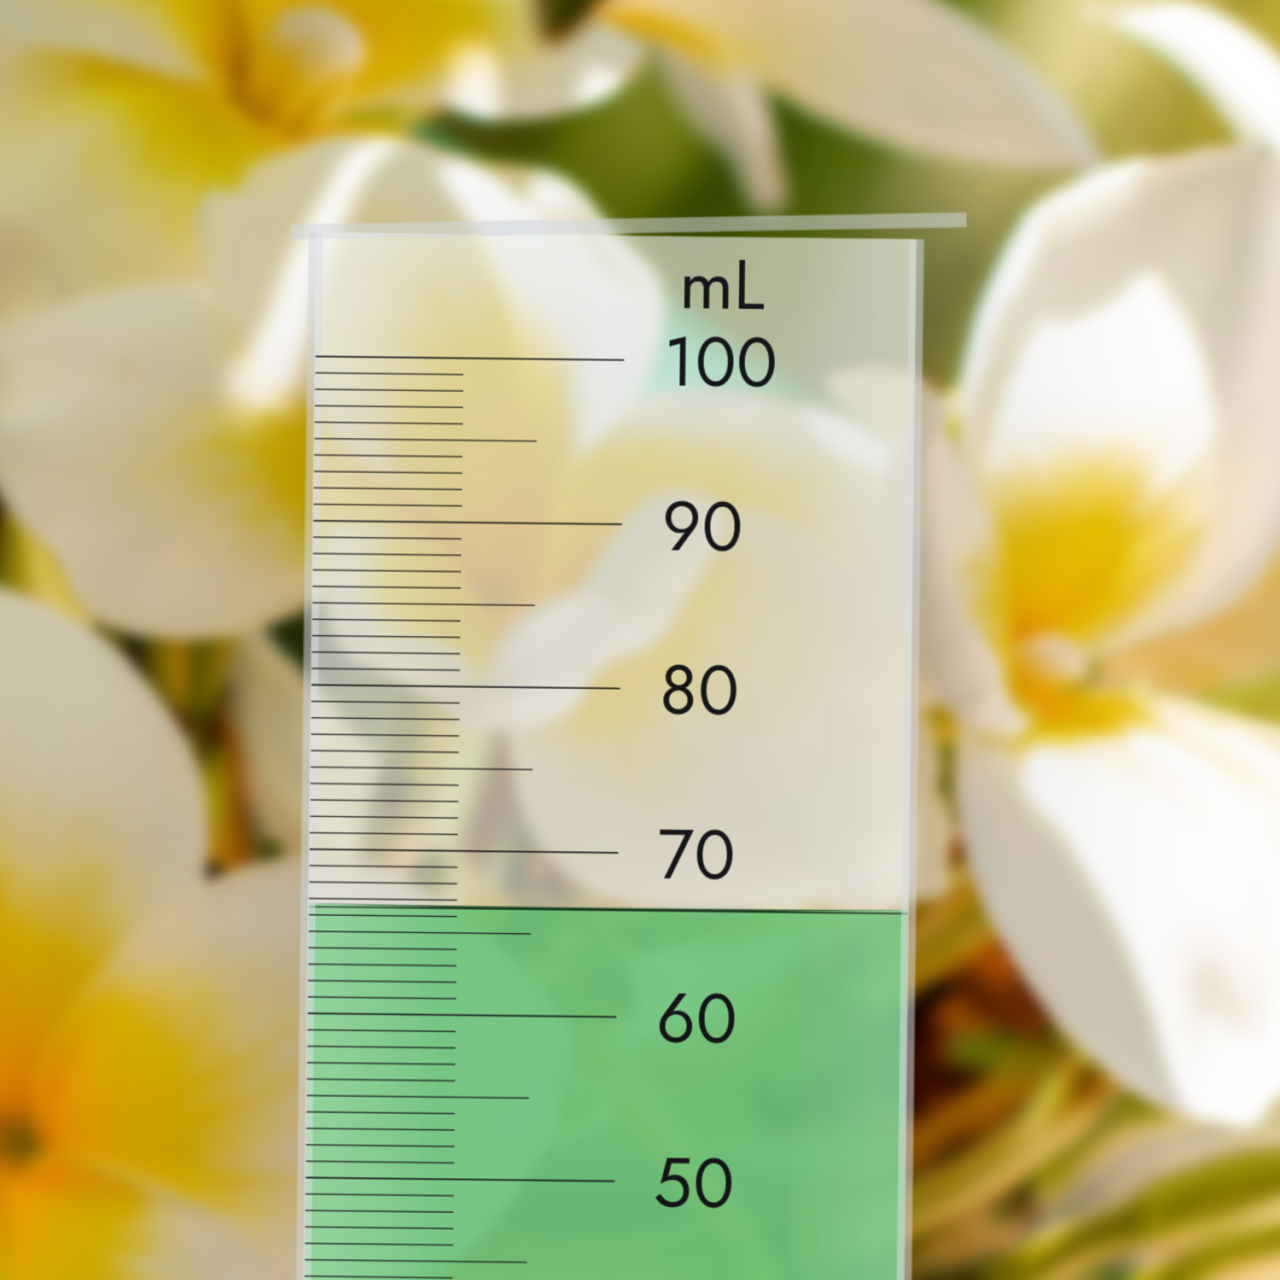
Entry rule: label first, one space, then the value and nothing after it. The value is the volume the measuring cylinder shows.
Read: 66.5 mL
